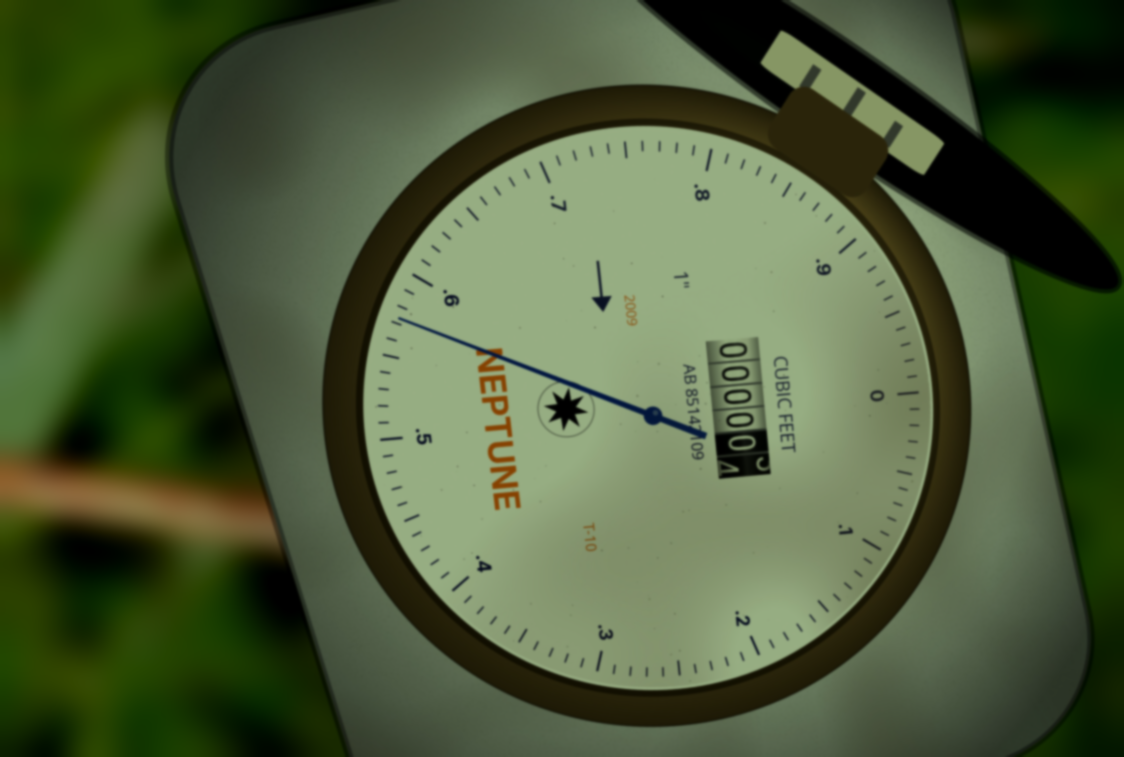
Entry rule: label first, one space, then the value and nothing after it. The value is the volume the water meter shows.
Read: 3.57 ft³
